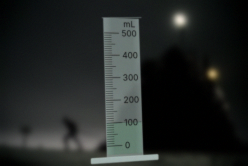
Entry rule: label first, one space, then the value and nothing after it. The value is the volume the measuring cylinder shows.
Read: 100 mL
